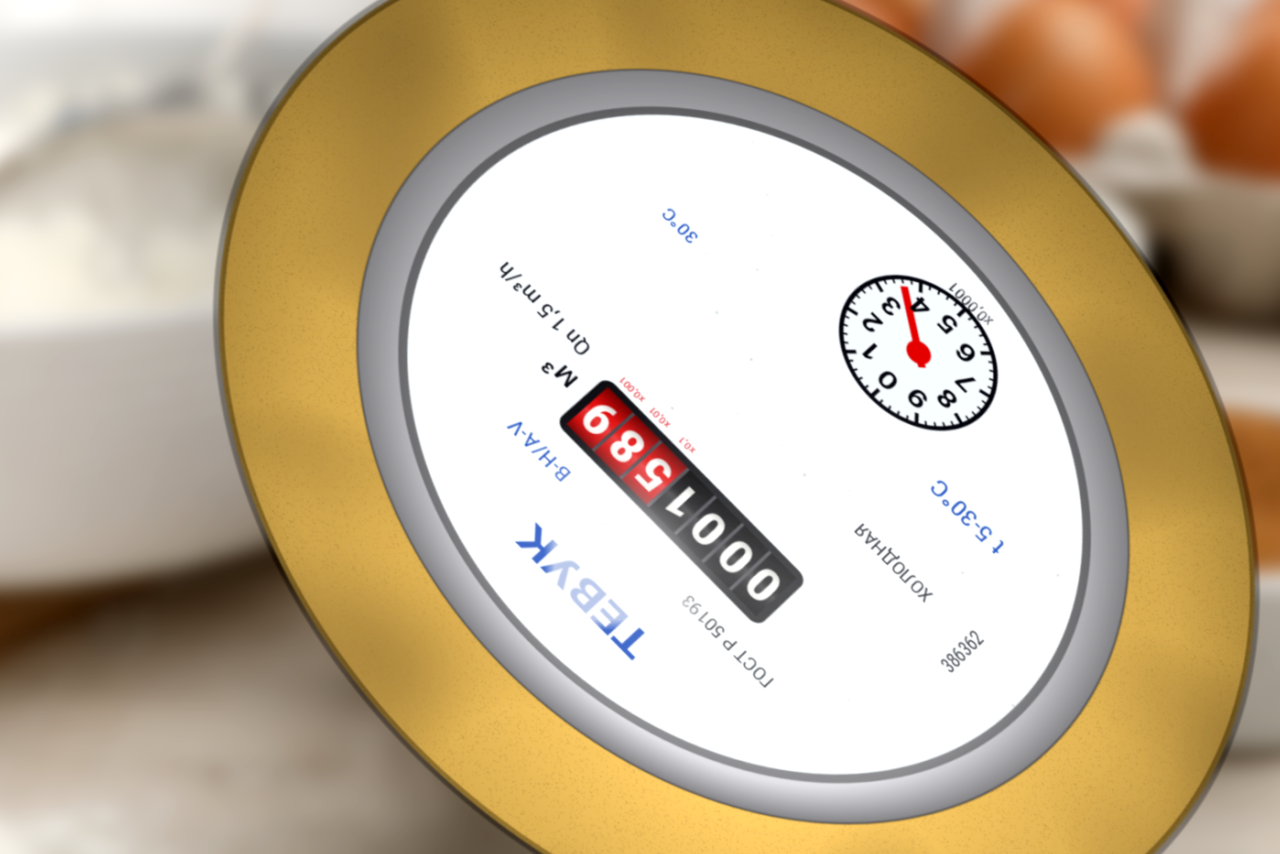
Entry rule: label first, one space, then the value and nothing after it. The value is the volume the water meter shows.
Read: 1.5893 m³
